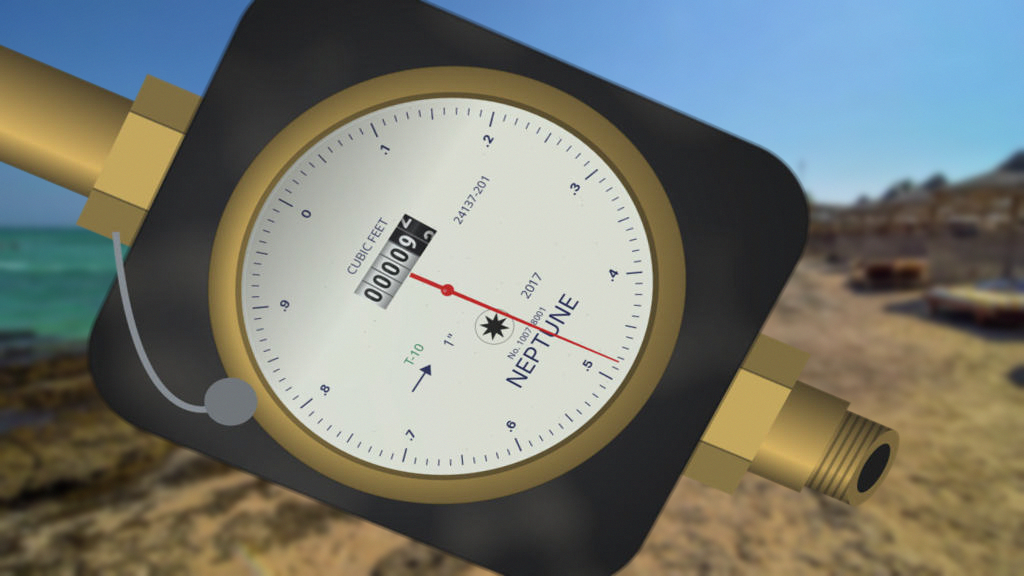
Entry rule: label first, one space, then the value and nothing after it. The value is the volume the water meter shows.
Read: 92.48 ft³
